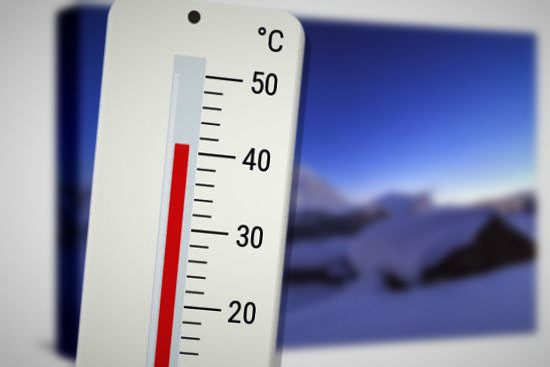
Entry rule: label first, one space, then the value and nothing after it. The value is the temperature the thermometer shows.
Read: 41 °C
